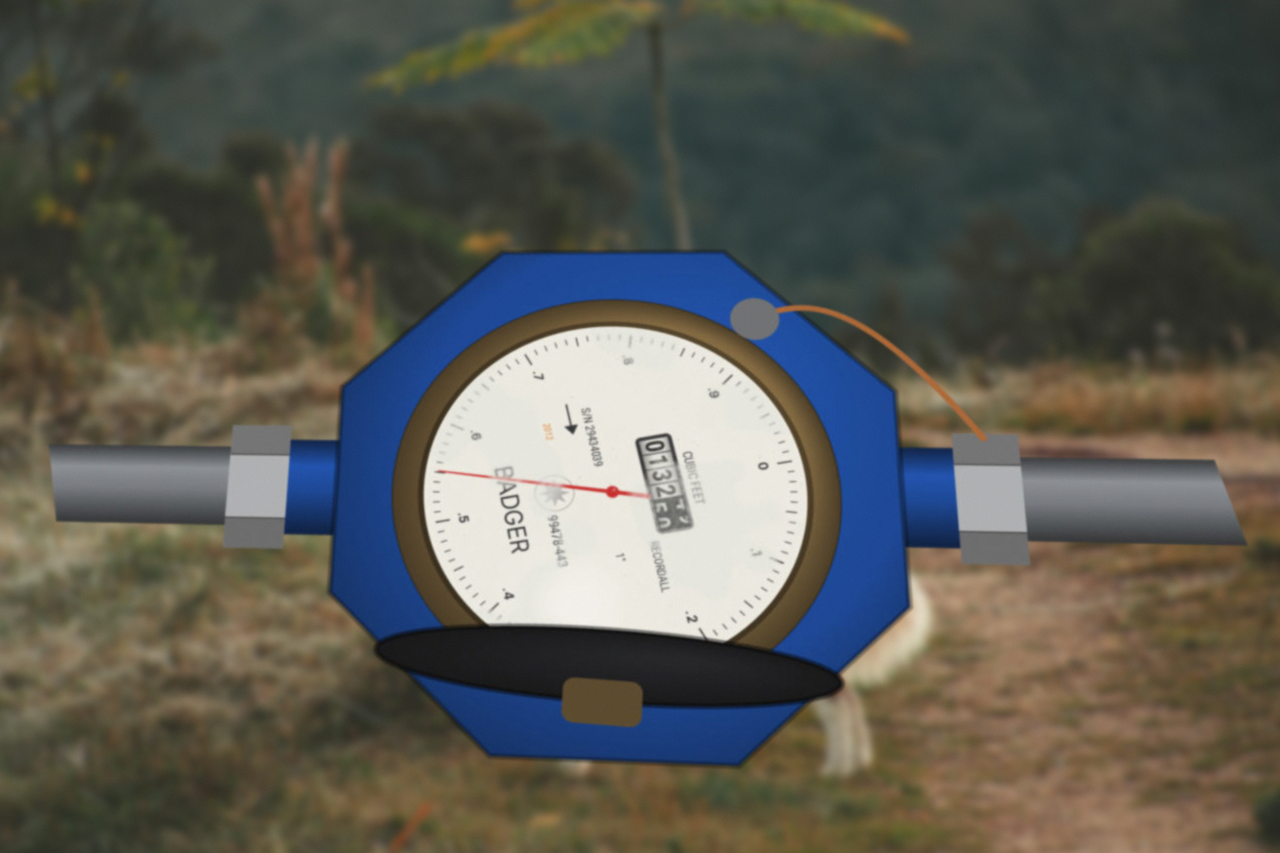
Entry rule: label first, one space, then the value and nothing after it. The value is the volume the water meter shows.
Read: 13249.55 ft³
